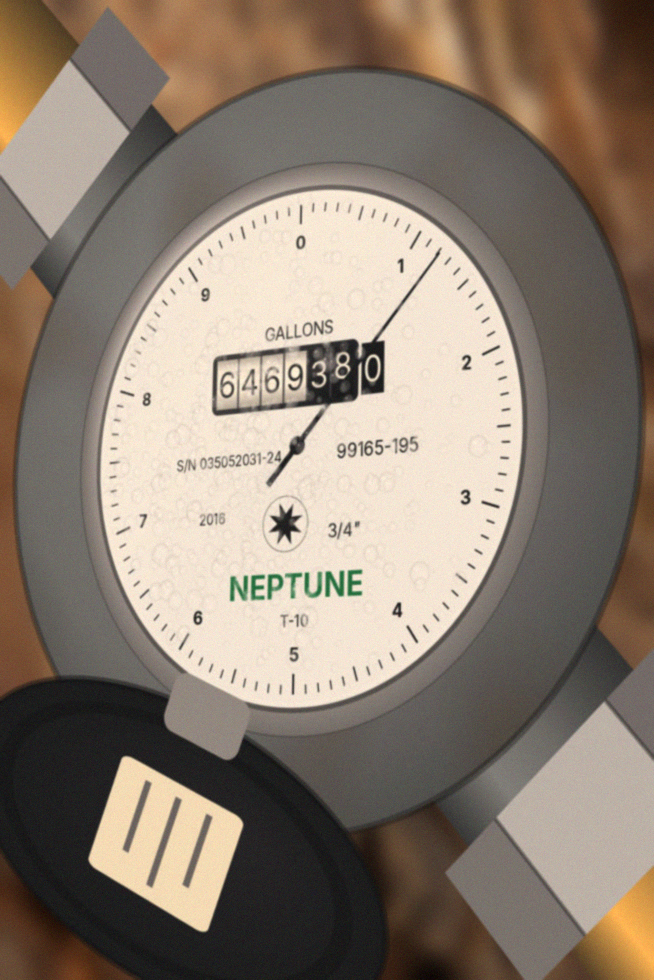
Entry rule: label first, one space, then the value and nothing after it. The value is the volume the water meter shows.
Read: 6469381.2 gal
